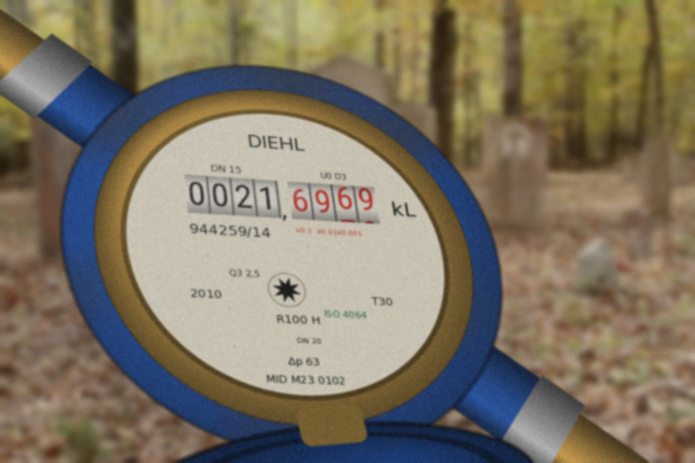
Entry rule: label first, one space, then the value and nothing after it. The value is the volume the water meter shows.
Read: 21.6969 kL
